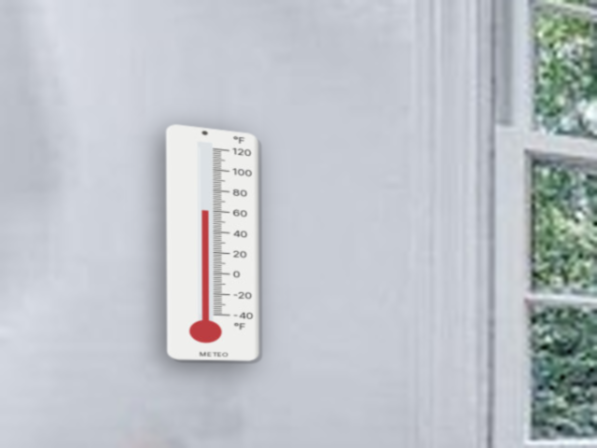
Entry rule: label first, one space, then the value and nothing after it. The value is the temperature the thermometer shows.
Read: 60 °F
